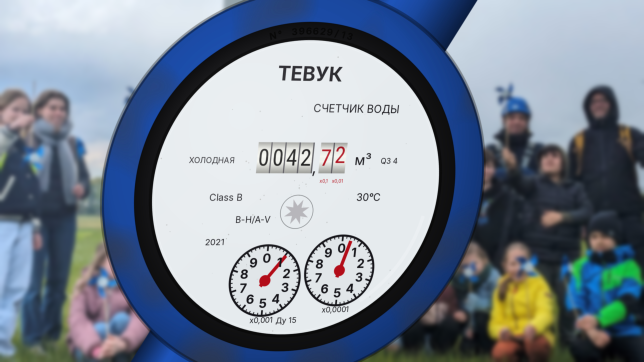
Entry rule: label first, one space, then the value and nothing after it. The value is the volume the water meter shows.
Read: 42.7210 m³
